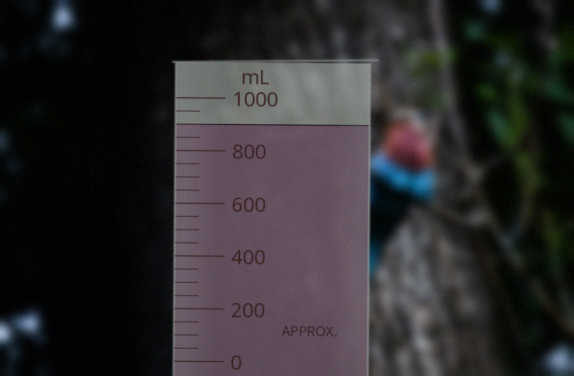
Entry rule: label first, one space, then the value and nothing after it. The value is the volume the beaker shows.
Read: 900 mL
